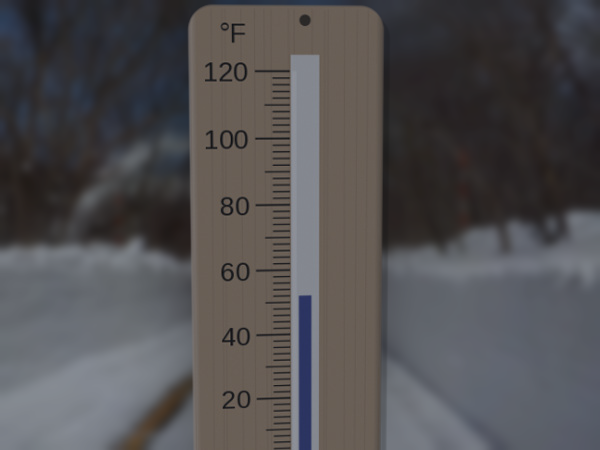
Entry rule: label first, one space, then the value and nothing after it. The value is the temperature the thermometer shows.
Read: 52 °F
